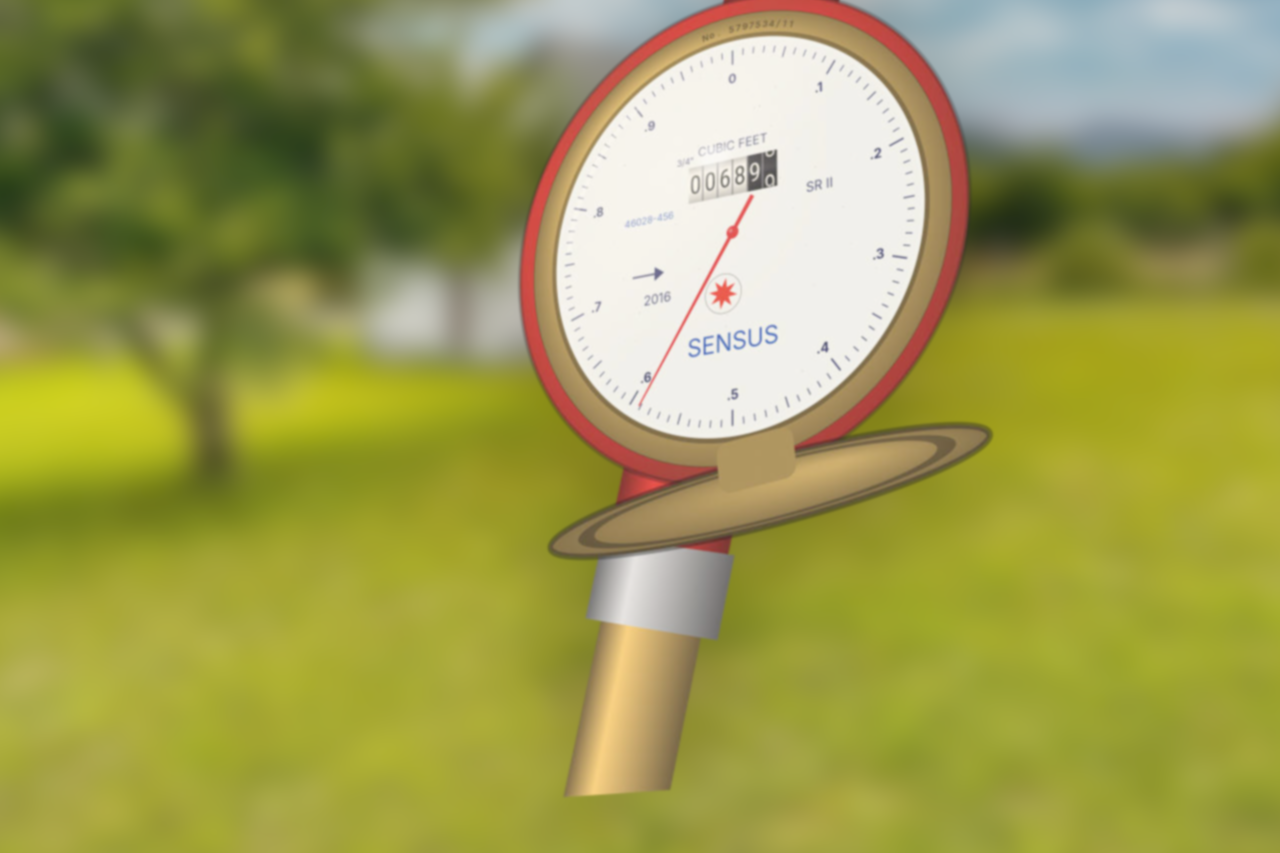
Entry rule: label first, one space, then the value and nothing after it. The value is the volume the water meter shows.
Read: 6898.59 ft³
